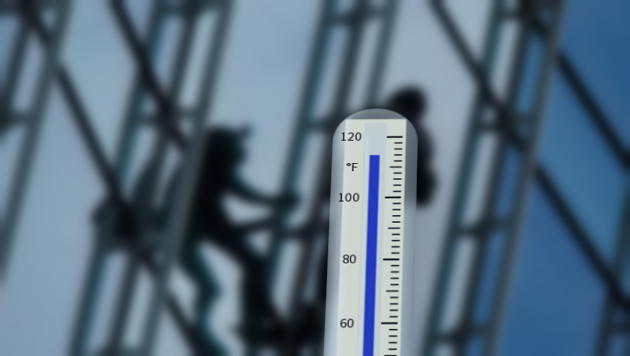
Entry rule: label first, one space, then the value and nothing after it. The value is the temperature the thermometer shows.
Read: 114 °F
